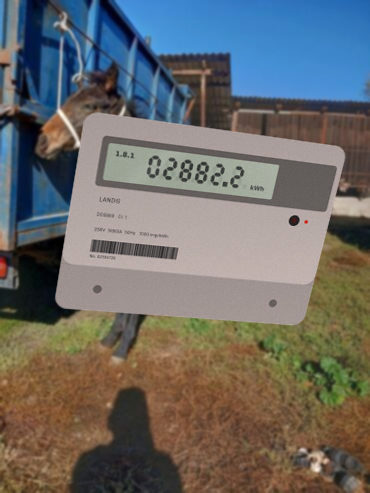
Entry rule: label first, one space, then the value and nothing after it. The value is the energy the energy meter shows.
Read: 2882.2 kWh
